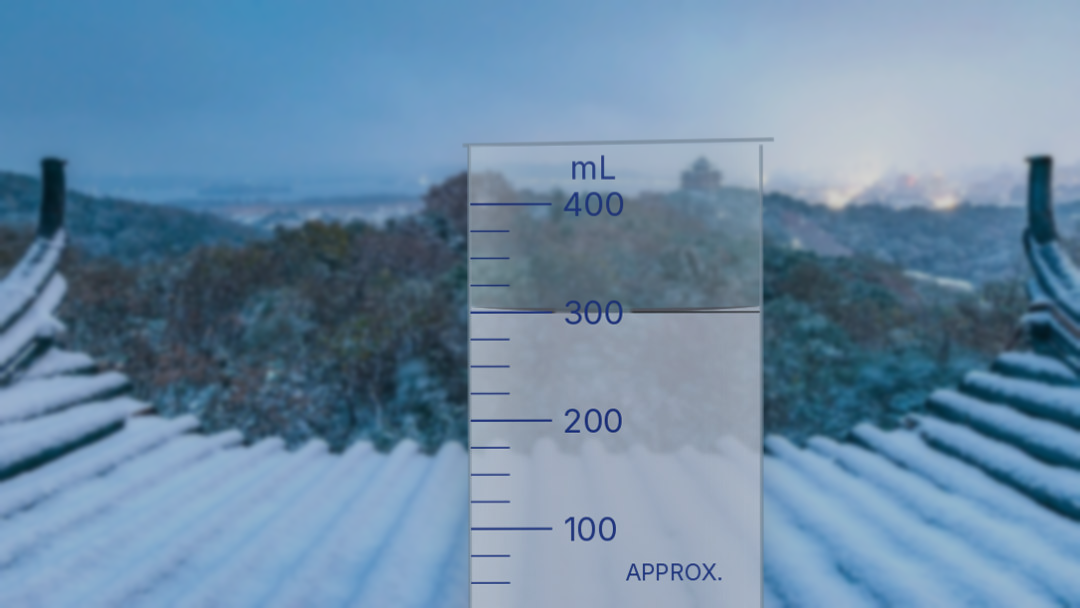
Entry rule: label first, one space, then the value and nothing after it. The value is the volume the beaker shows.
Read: 300 mL
